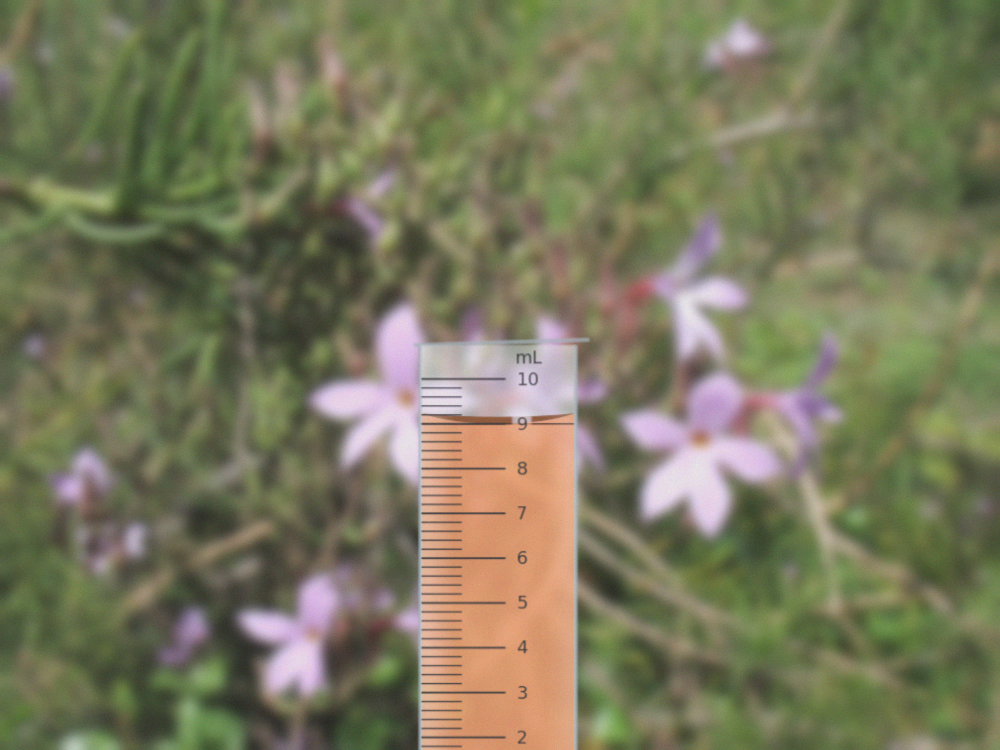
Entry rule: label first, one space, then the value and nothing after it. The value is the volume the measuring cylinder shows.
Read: 9 mL
